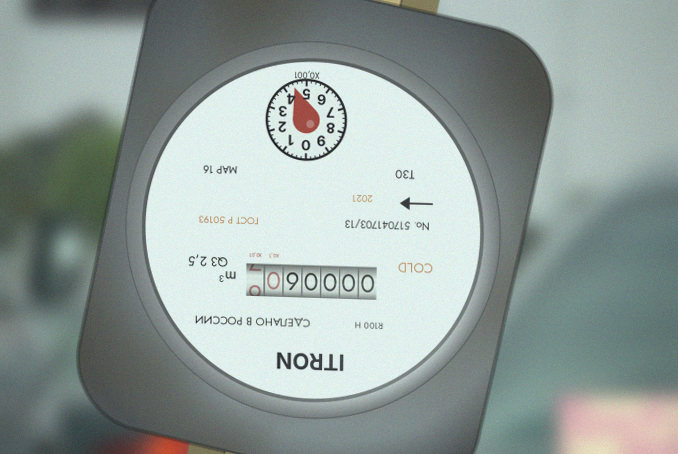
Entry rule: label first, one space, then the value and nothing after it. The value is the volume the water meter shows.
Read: 6.064 m³
